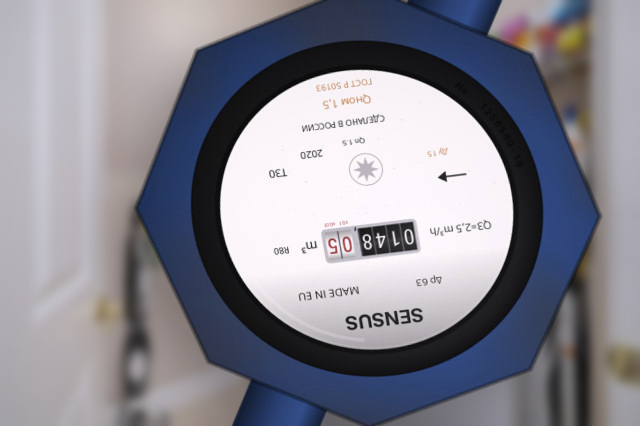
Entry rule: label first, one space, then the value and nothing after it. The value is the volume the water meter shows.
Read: 148.05 m³
